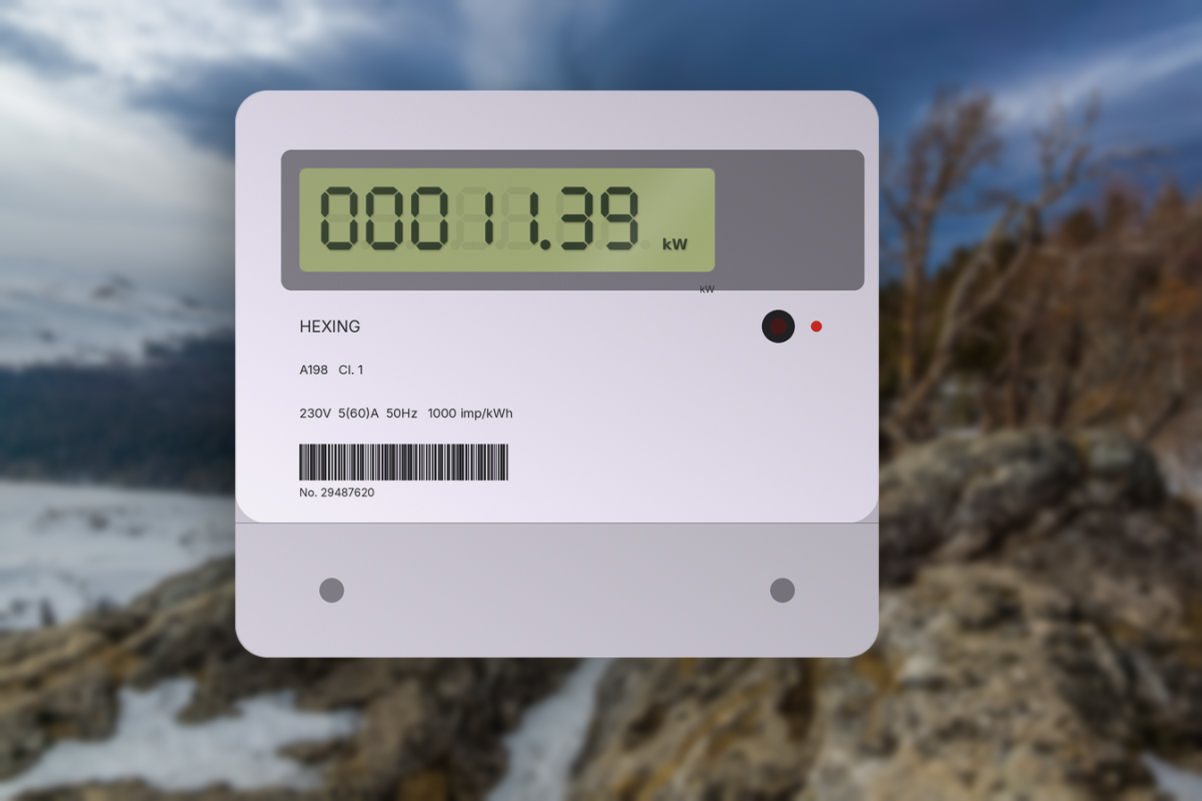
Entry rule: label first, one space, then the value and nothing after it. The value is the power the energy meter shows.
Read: 11.39 kW
